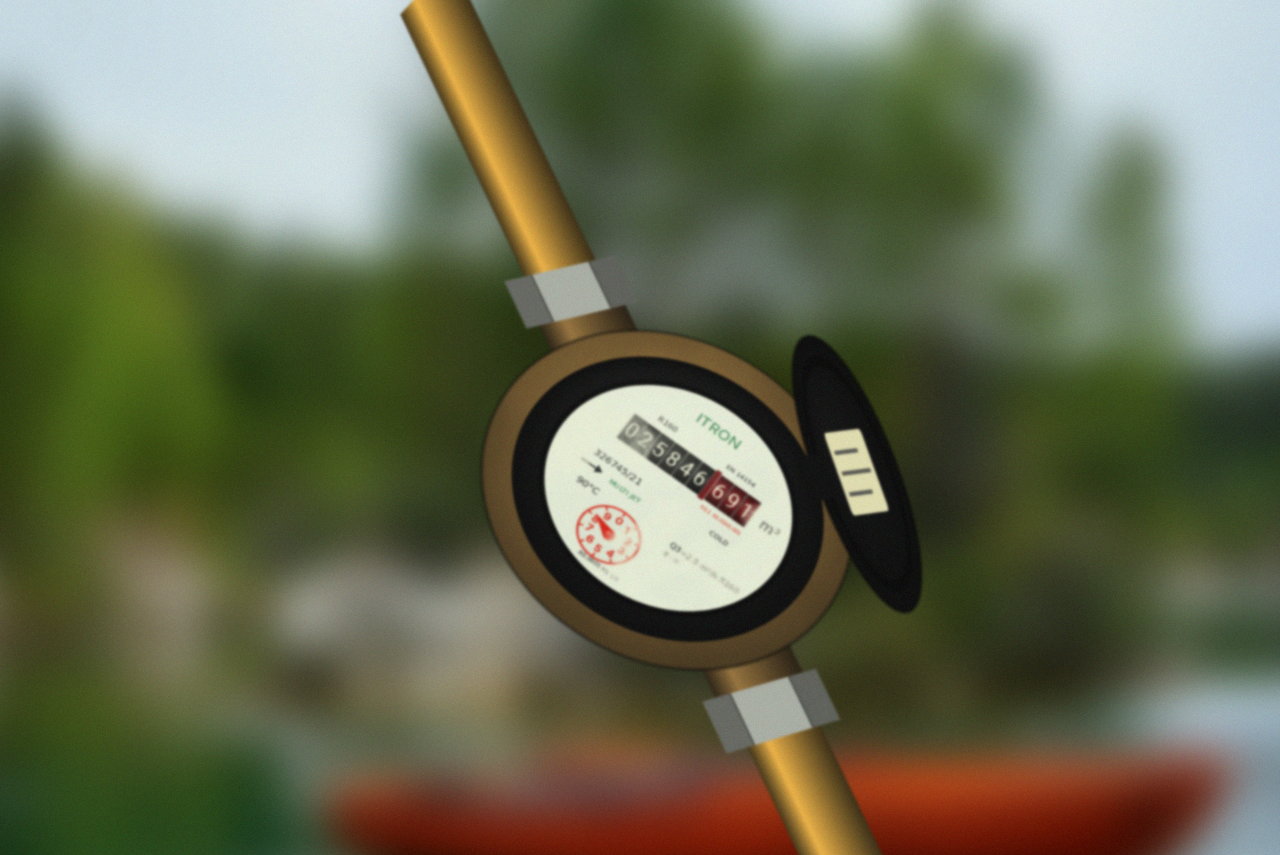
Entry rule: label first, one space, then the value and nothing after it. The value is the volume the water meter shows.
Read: 25846.6918 m³
